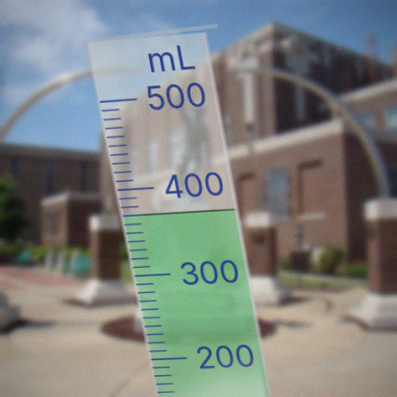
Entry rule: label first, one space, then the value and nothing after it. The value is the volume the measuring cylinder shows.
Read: 370 mL
